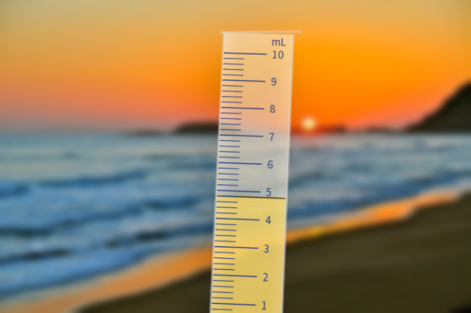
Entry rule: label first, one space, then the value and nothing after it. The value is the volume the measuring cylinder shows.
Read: 4.8 mL
